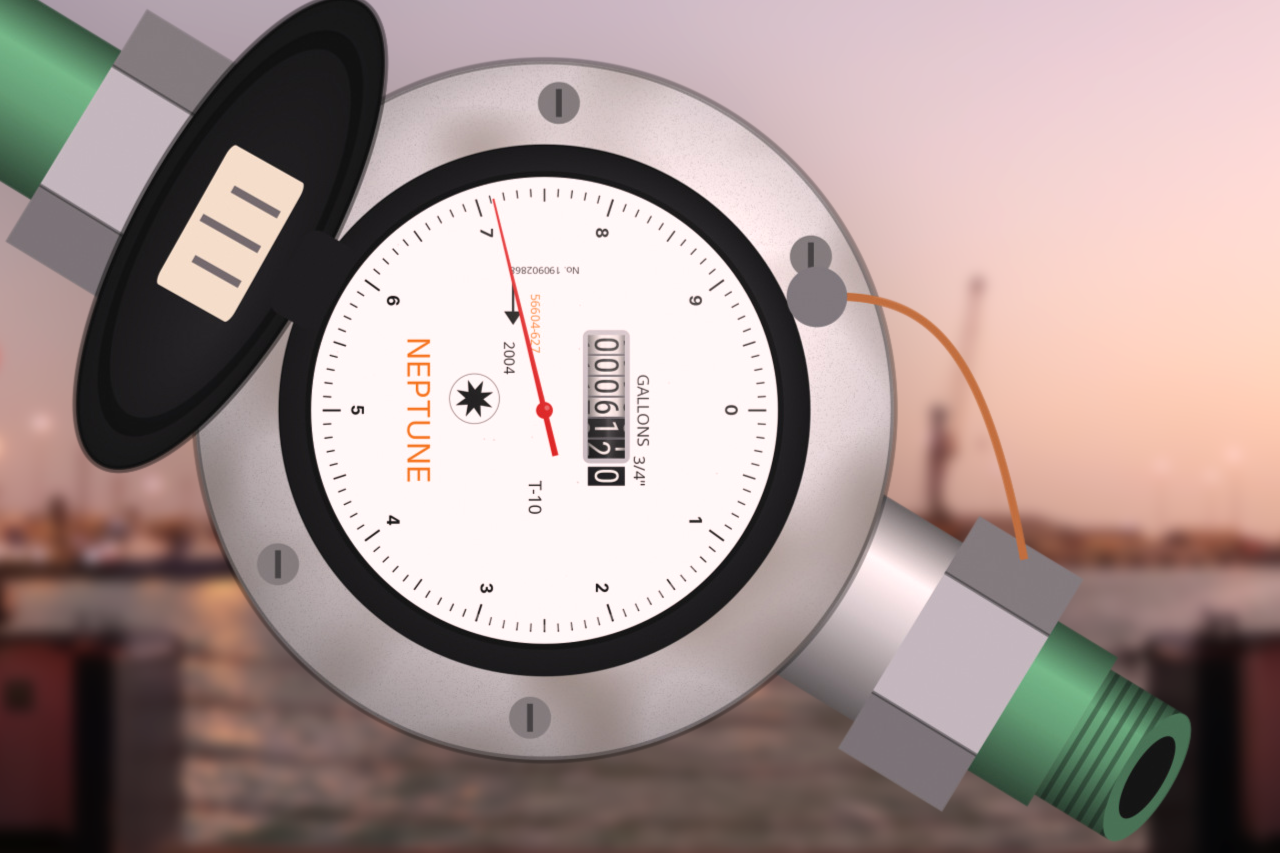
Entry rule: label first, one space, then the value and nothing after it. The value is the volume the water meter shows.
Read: 6117.1 gal
